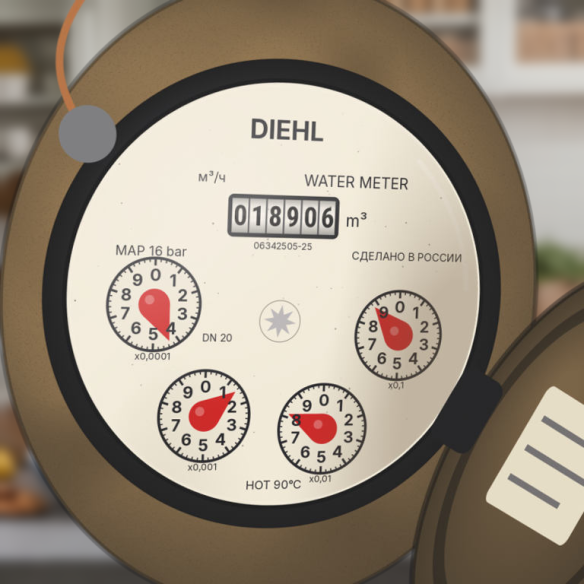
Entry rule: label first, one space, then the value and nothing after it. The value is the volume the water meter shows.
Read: 18906.8814 m³
